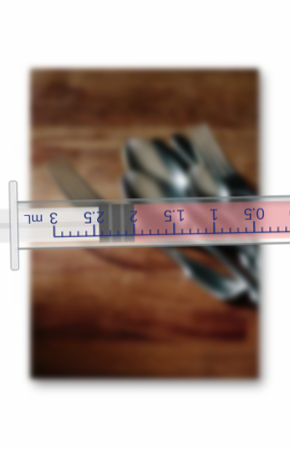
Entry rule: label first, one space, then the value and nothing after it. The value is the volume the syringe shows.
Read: 2 mL
